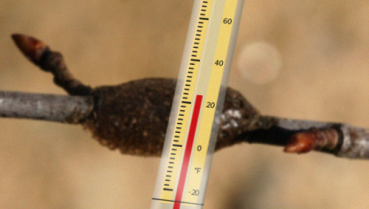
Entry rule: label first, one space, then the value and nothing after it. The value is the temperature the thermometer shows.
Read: 24 °F
